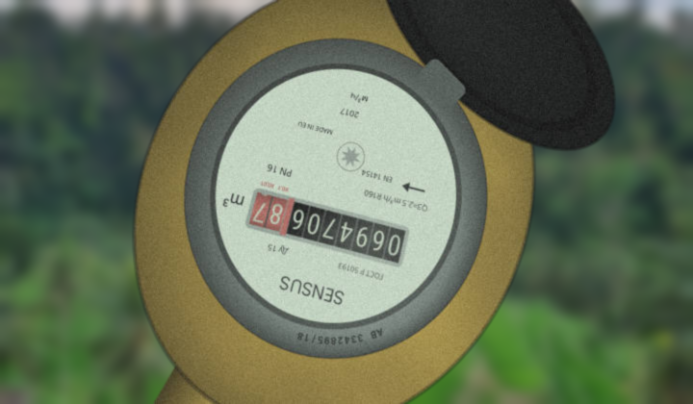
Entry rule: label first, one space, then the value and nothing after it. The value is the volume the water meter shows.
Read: 694706.87 m³
